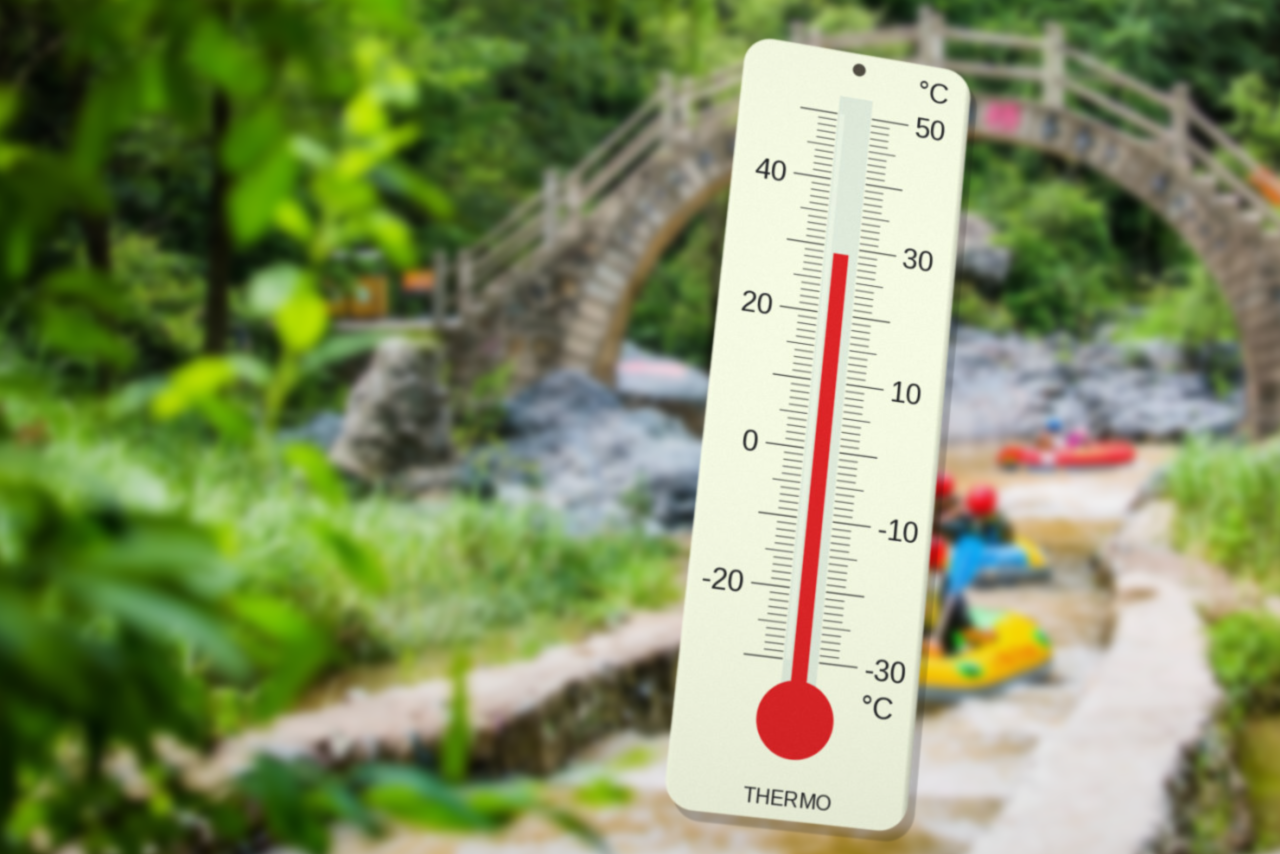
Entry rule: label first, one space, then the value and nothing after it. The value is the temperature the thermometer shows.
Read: 29 °C
